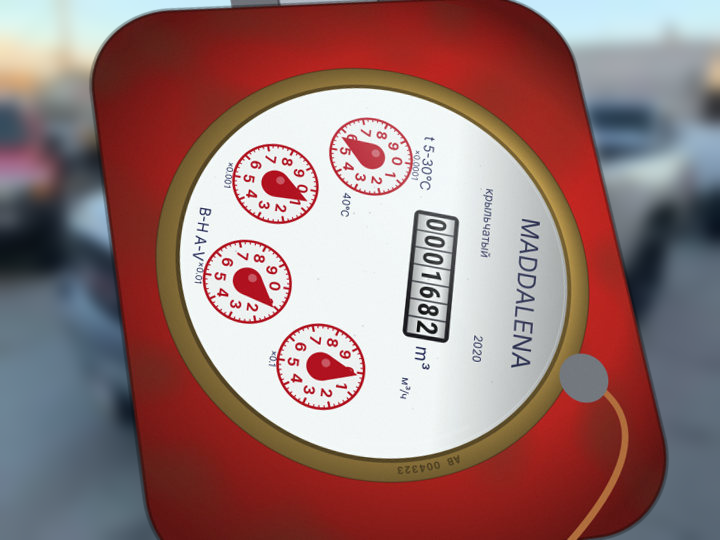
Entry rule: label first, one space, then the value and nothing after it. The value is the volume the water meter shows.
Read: 1682.0105 m³
